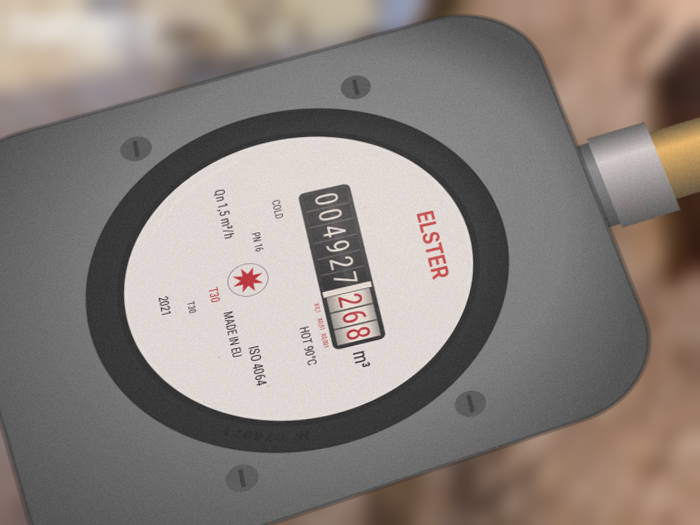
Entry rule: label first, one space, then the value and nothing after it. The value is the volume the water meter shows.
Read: 4927.268 m³
